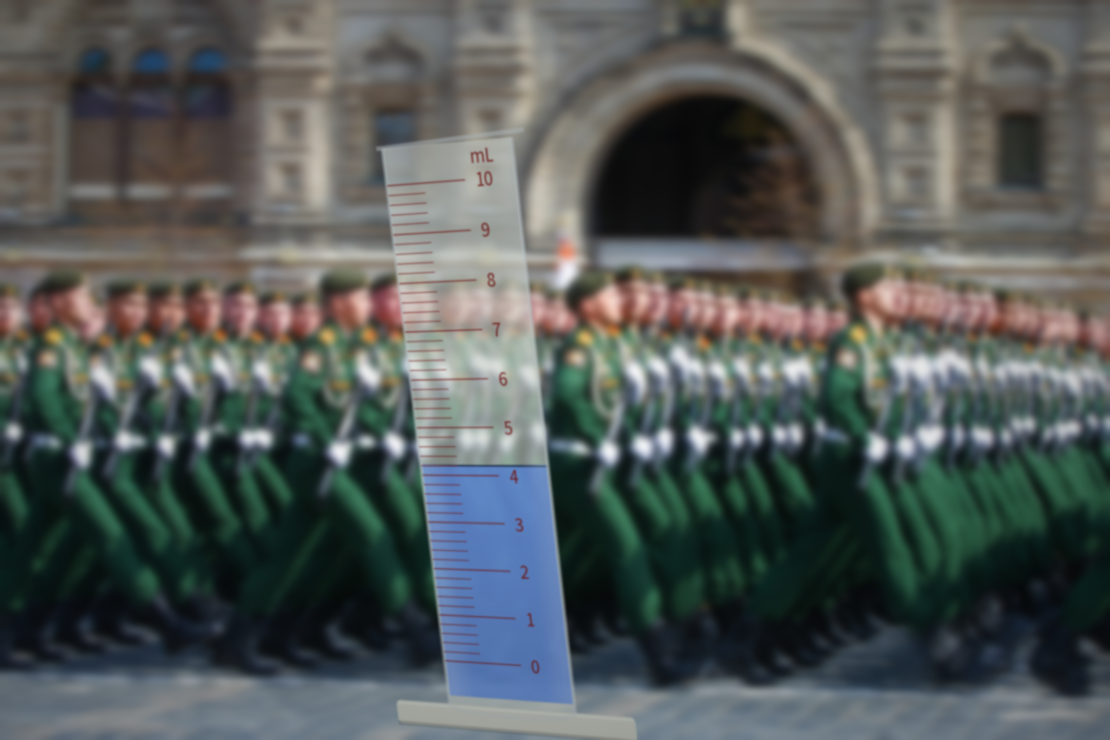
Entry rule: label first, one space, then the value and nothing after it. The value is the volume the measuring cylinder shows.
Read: 4.2 mL
